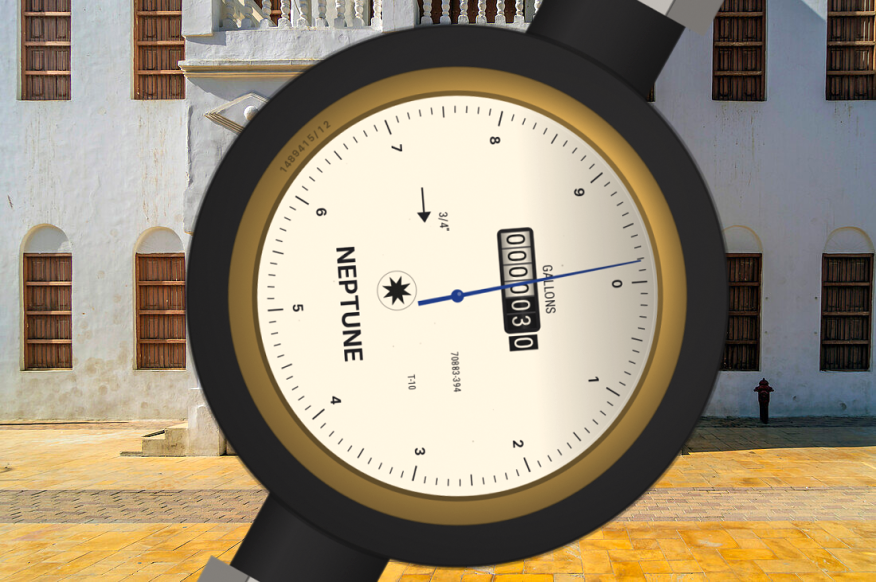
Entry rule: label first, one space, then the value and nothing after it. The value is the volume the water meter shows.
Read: 29.8 gal
